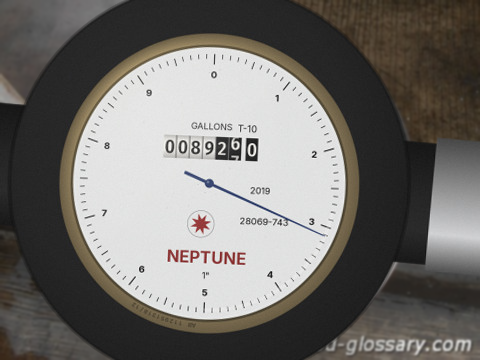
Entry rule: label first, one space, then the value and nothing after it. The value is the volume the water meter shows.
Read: 89263.1 gal
